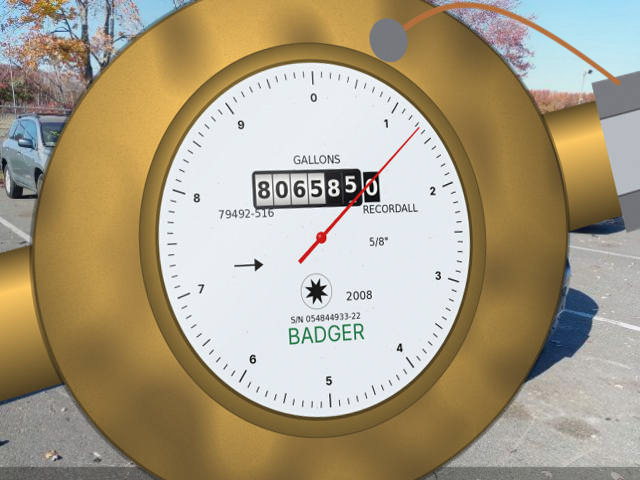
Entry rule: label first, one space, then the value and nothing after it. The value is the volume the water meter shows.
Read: 8065851.3 gal
